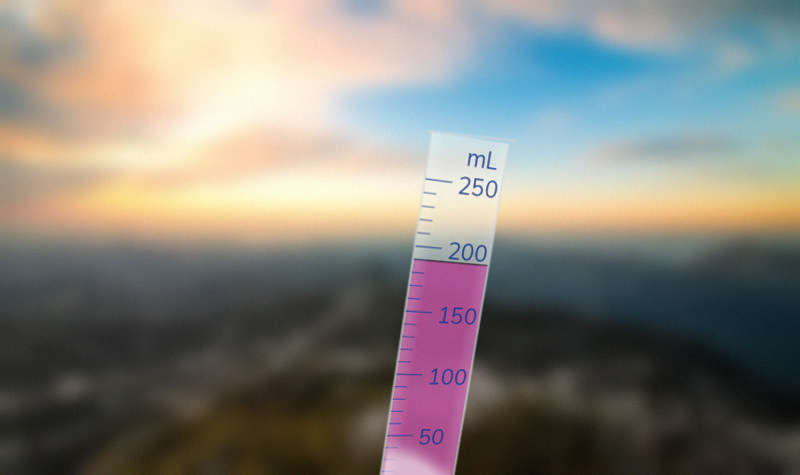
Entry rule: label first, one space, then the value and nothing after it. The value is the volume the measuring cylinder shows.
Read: 190 mL
